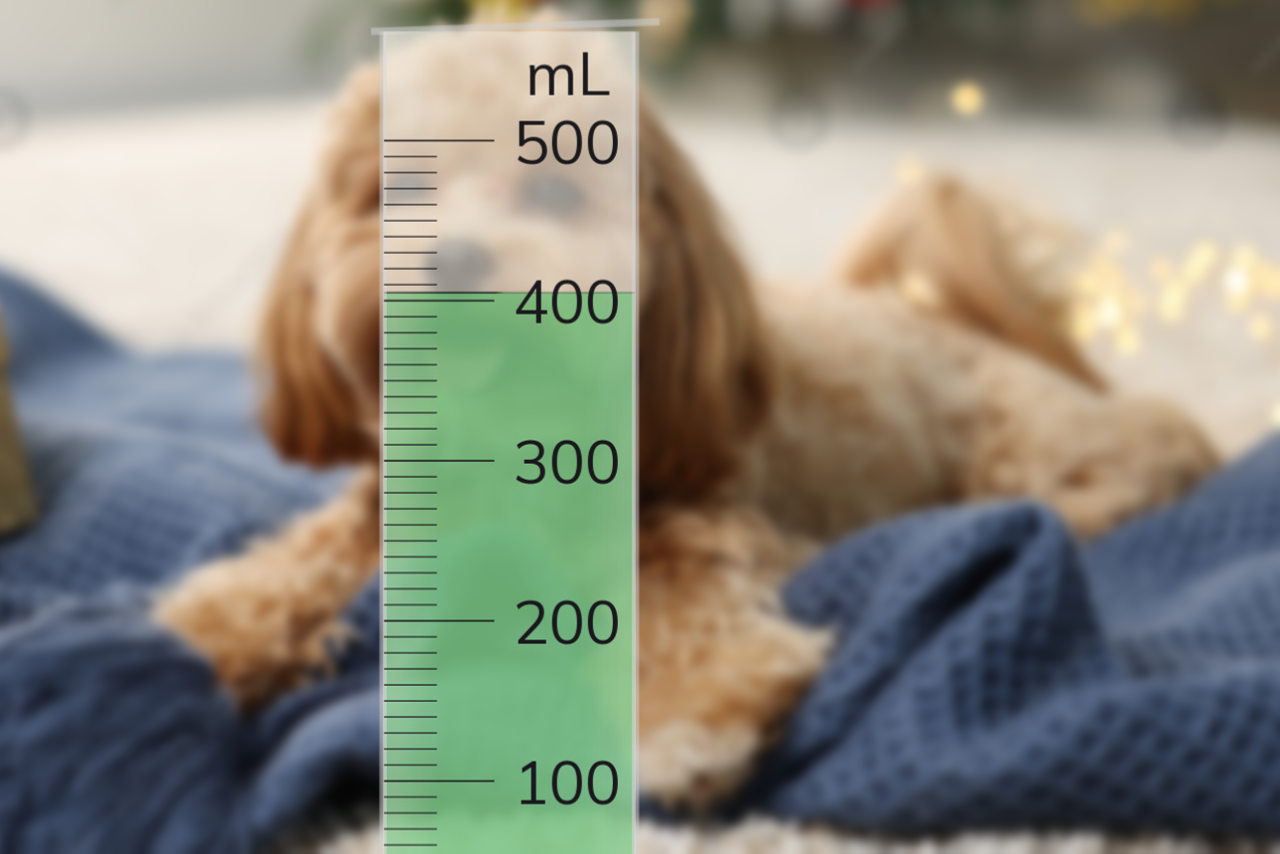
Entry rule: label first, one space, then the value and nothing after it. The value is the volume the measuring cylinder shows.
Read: 405 mL
